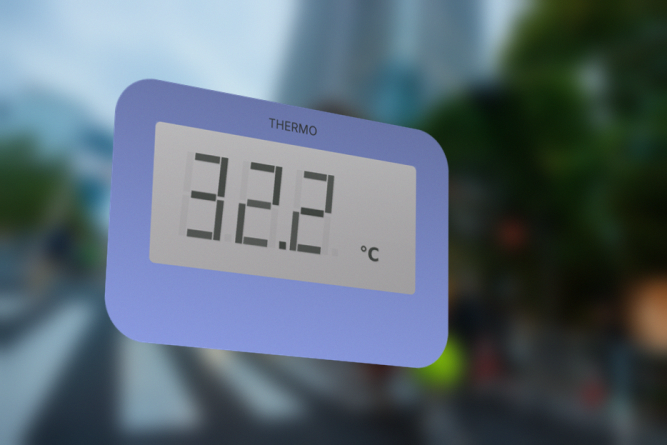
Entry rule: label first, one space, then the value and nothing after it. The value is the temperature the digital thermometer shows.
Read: 32.2 °C
